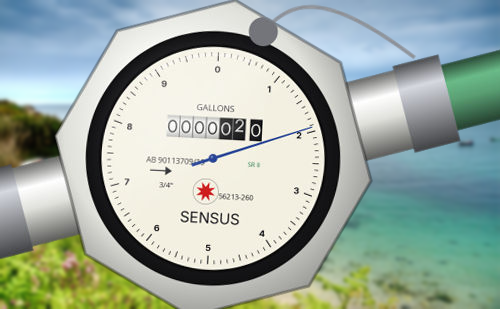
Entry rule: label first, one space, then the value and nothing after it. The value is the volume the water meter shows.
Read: 21.9 gal
